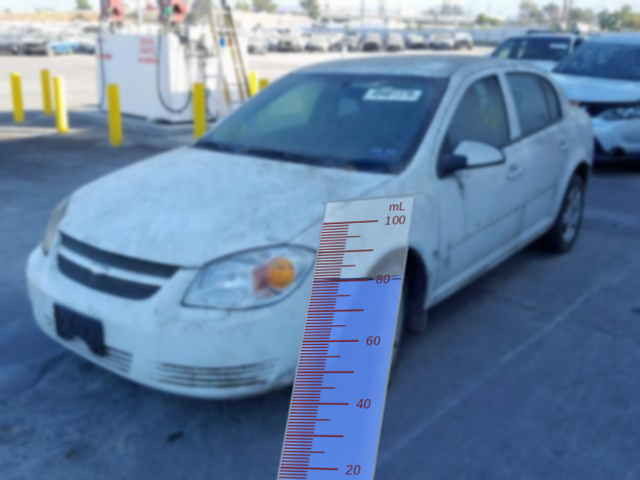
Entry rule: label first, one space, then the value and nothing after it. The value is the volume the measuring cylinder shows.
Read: 80 mL
